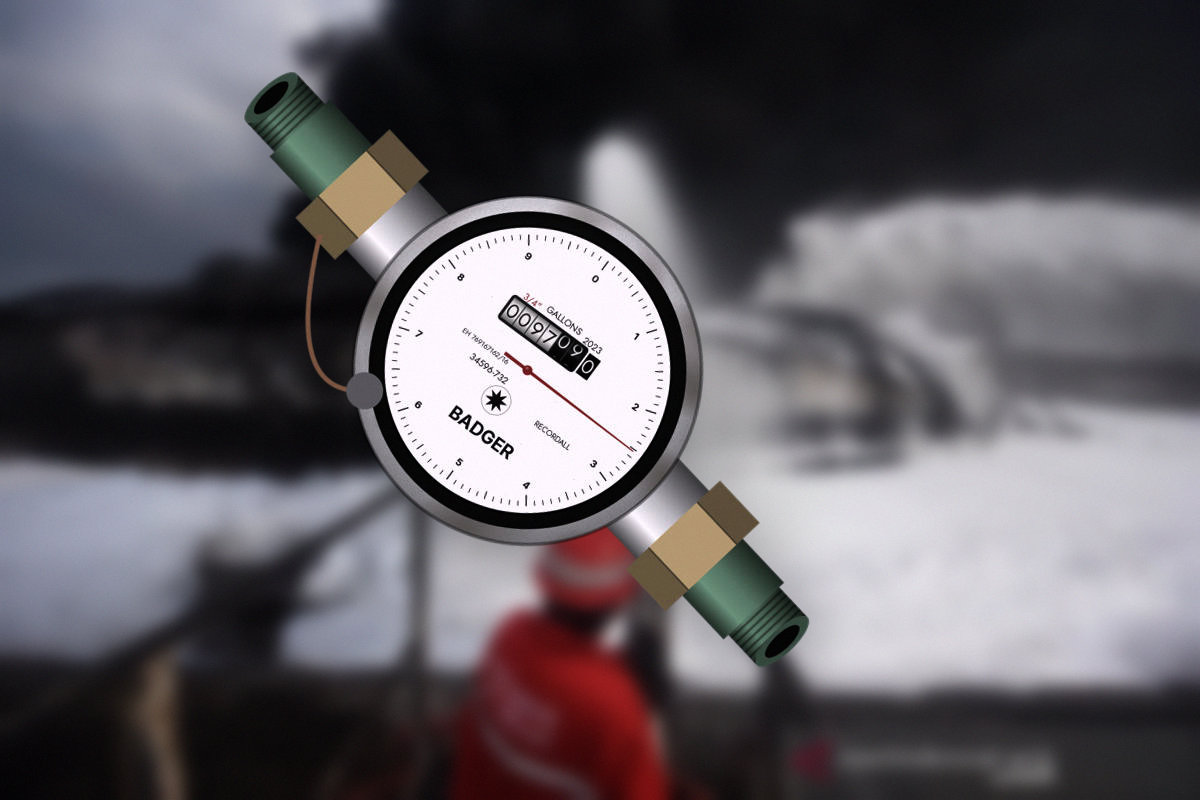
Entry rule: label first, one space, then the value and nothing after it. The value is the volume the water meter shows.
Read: 97092.5 gal
